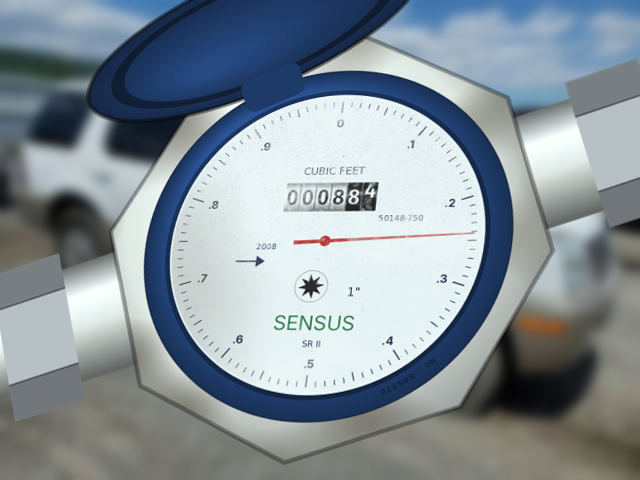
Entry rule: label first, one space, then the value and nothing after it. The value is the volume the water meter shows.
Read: 884.24 ft³
